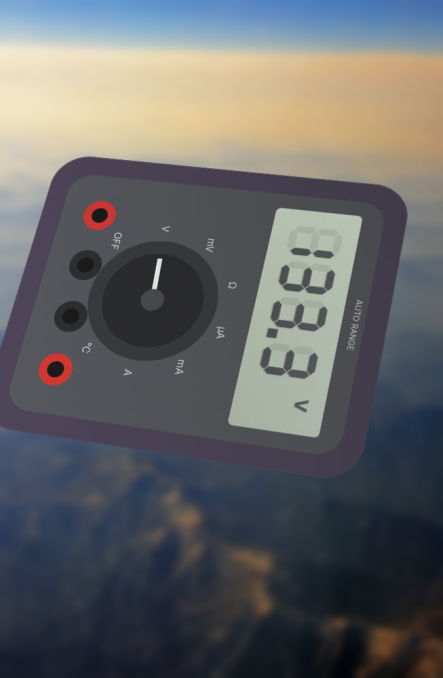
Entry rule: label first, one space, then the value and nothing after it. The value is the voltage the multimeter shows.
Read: 133.3 V
